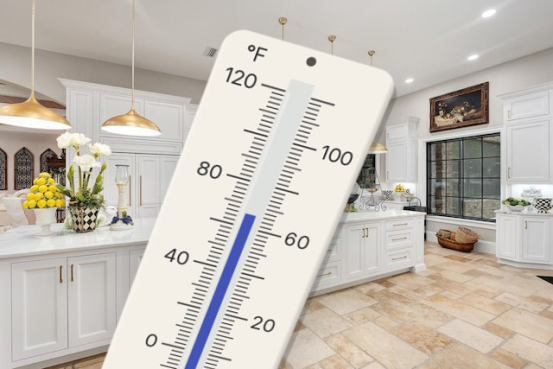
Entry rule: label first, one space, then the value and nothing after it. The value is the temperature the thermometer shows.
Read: 66 °F
